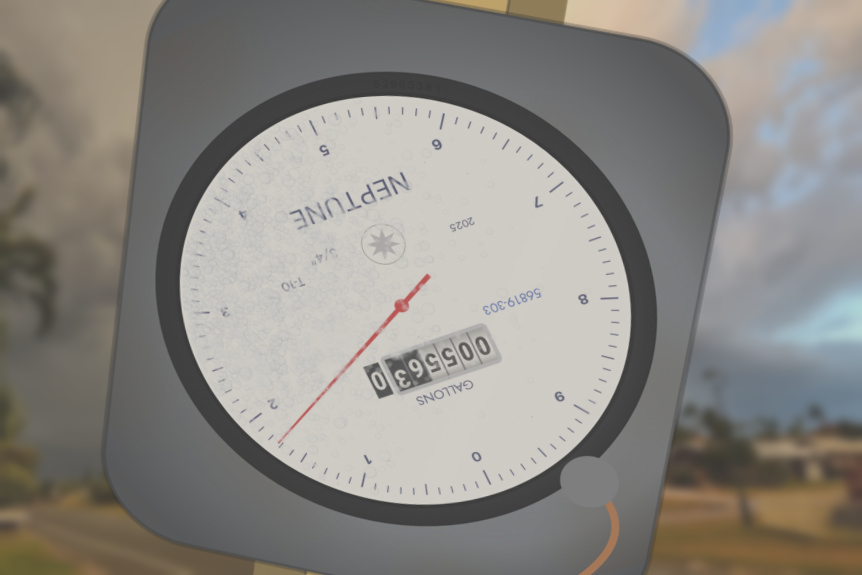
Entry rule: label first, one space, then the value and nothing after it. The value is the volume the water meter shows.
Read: 55631.7 gal
